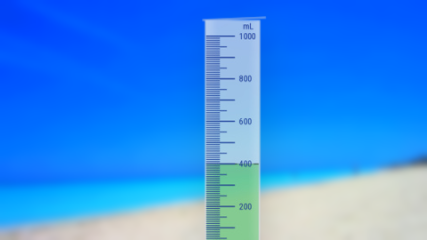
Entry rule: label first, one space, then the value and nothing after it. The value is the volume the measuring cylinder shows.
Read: 400 mL
